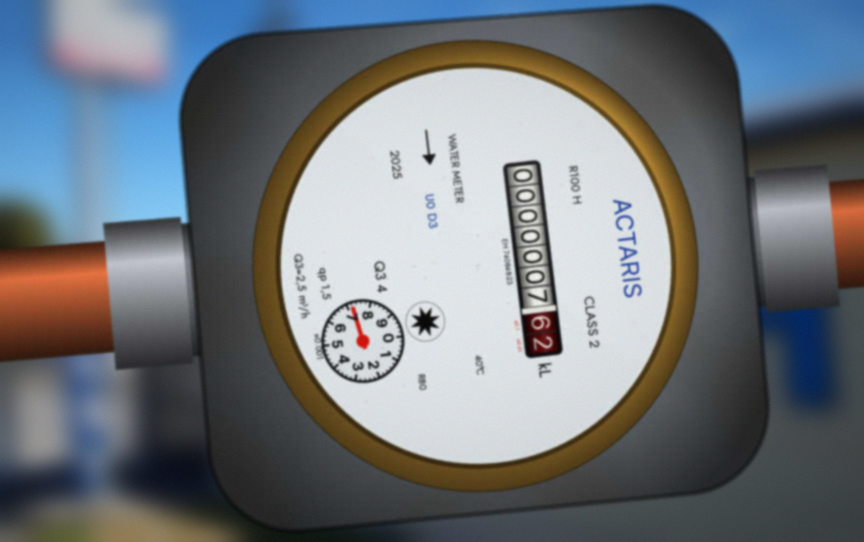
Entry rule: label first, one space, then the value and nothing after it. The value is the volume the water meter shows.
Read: 7.627 kL
